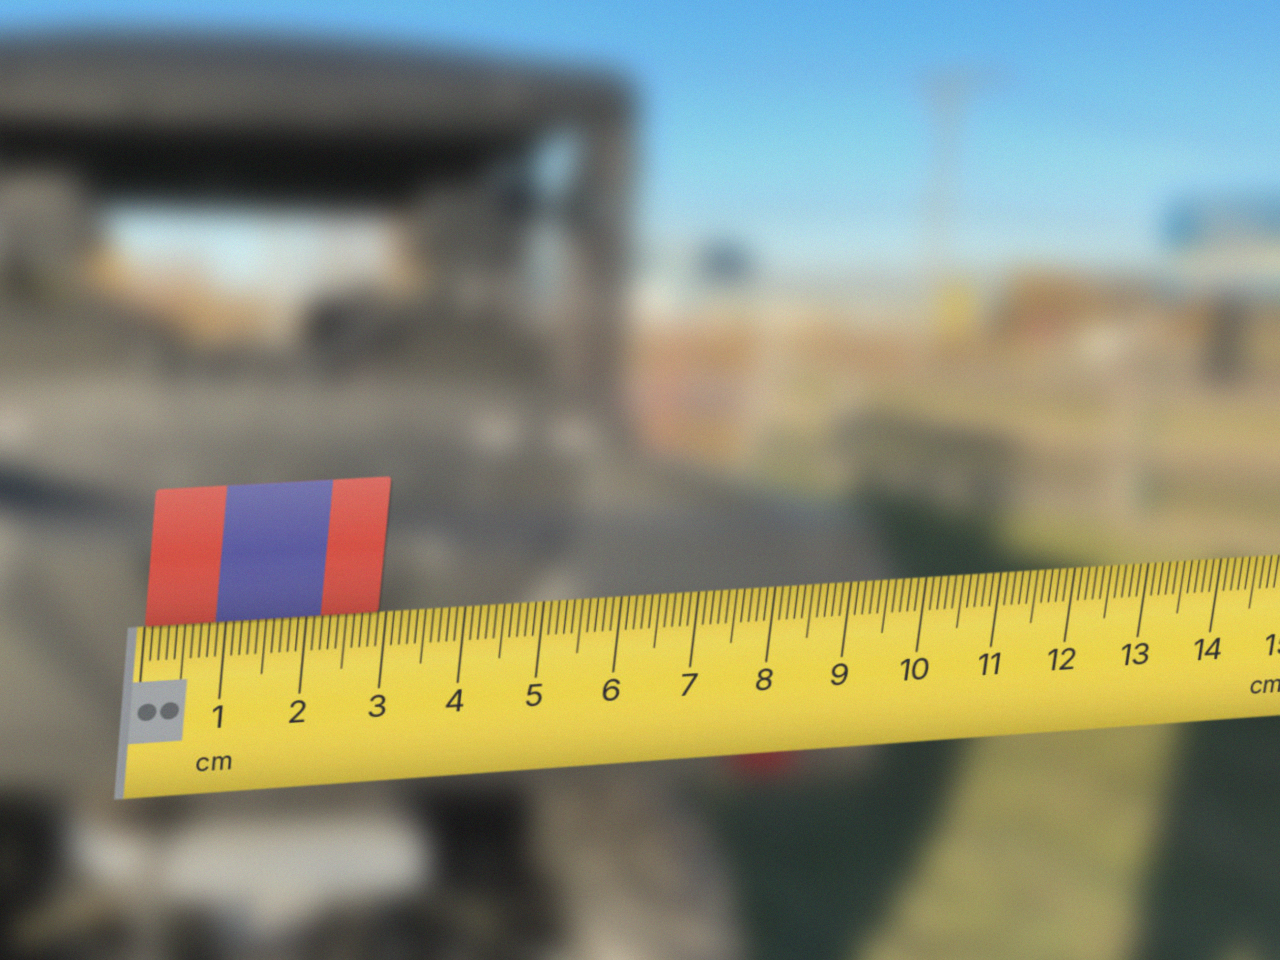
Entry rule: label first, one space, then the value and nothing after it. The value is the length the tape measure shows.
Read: 2.9 cm
